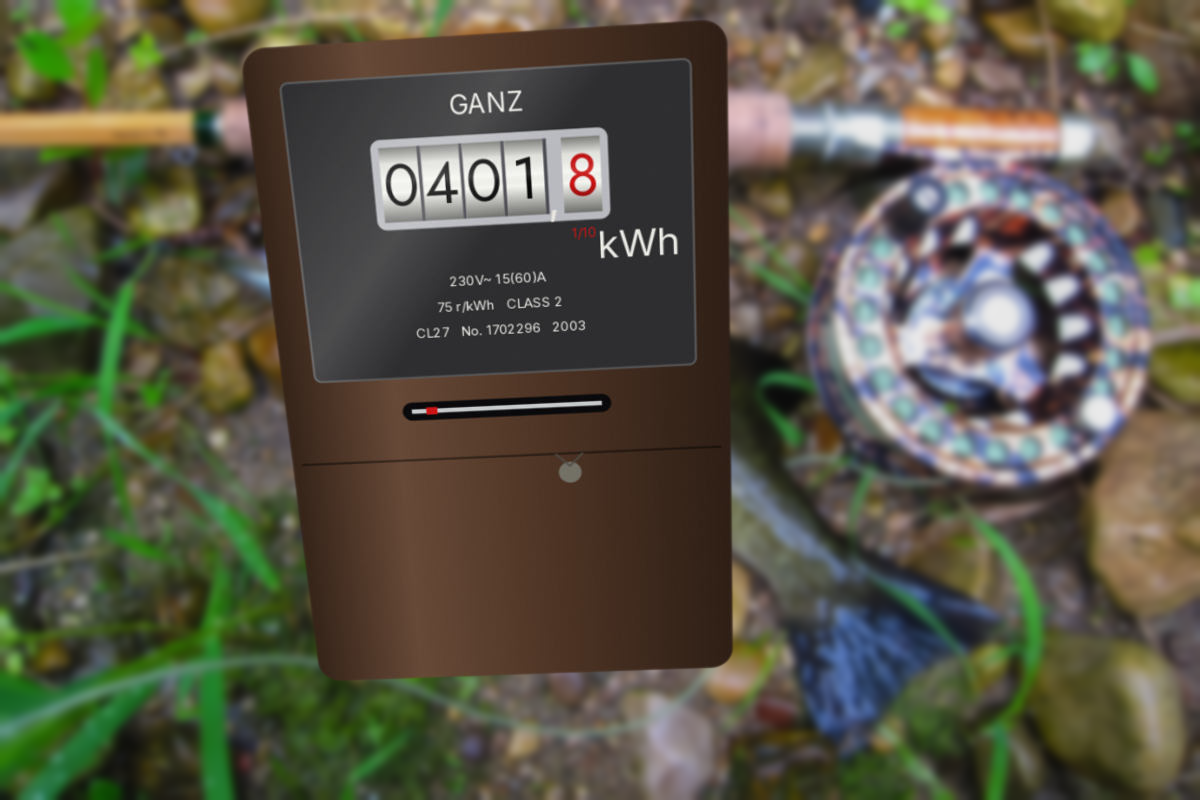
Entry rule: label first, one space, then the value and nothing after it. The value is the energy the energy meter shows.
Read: 401.8 kWh
